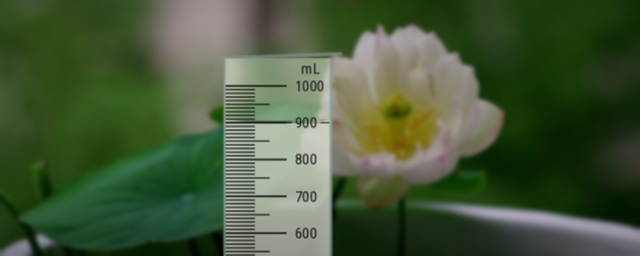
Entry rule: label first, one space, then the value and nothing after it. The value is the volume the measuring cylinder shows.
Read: 900 mL
